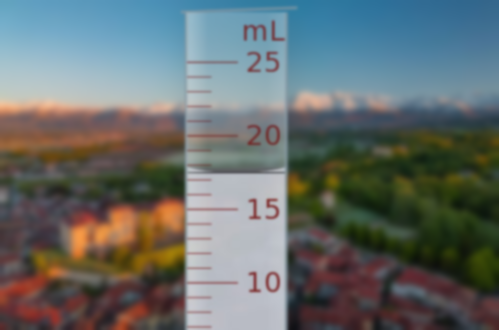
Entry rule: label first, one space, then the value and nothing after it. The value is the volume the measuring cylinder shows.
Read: 17.5 mL
